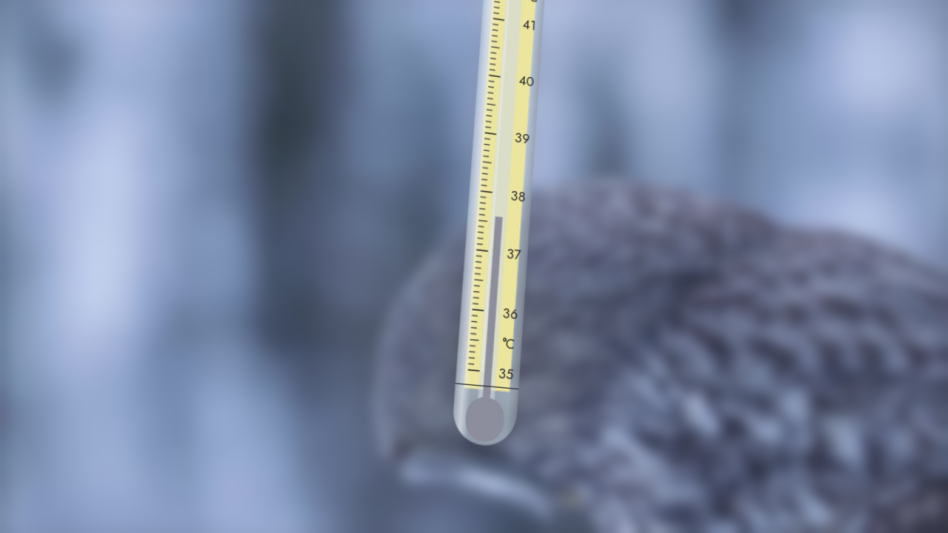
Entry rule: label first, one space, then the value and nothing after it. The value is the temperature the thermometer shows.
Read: 37.6 °C
